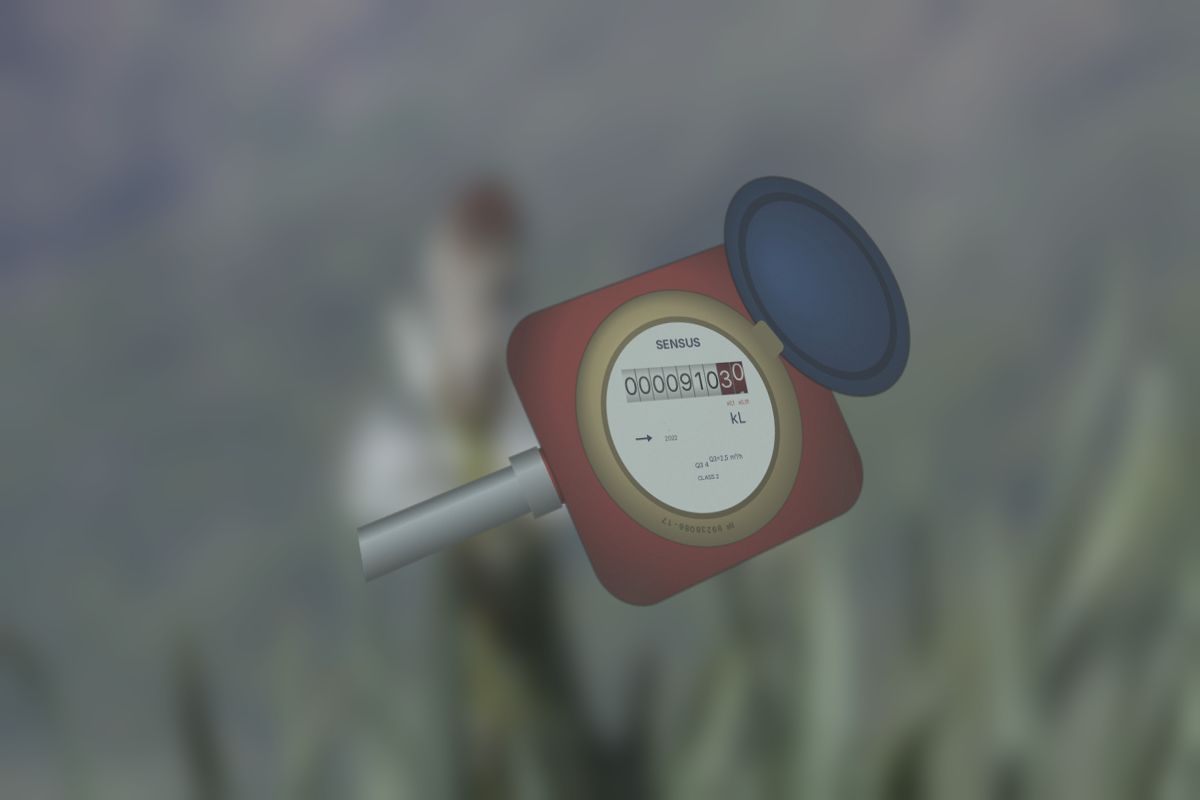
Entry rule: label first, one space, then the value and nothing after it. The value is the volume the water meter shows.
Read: 910.30 kL
